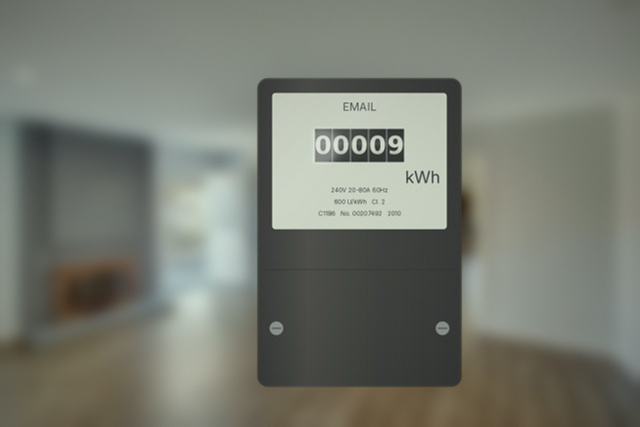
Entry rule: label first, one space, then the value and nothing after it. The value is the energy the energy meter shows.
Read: 9 kWh
